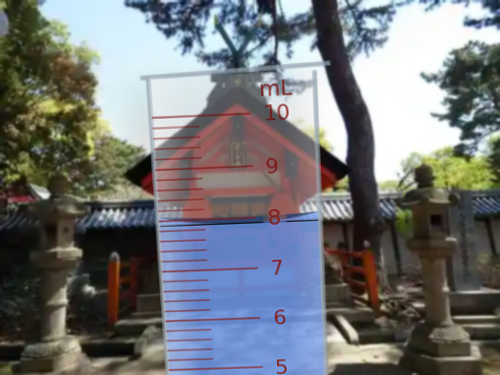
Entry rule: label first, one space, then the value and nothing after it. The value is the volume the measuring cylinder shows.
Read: 7.9 mL
